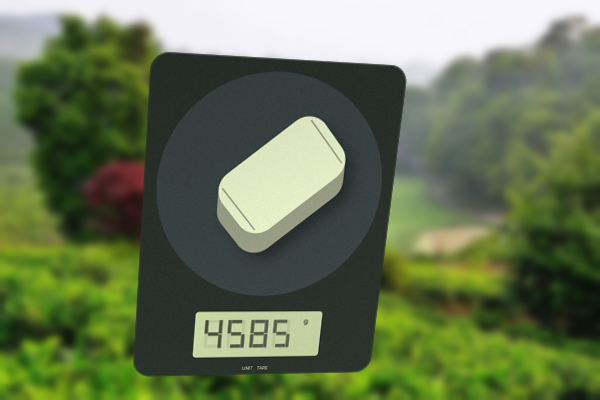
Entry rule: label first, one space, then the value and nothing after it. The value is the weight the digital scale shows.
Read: 4585 g
